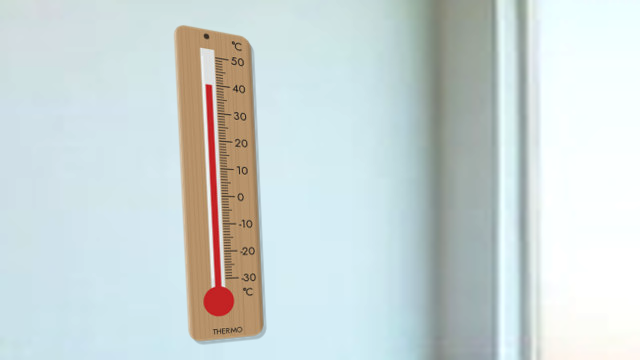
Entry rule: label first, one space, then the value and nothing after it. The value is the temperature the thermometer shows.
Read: 40 °C
